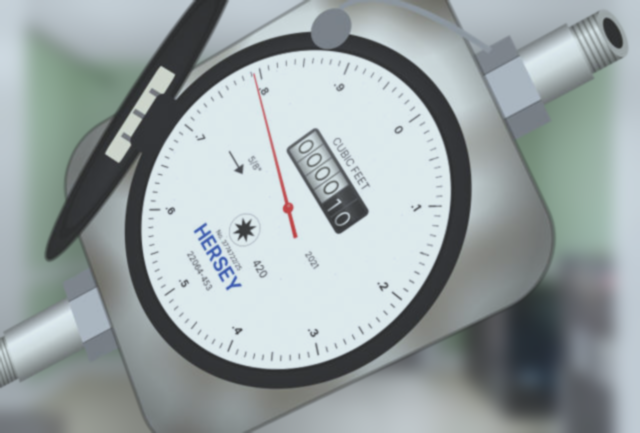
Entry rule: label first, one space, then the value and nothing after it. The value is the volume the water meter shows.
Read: 9.79 ft³
